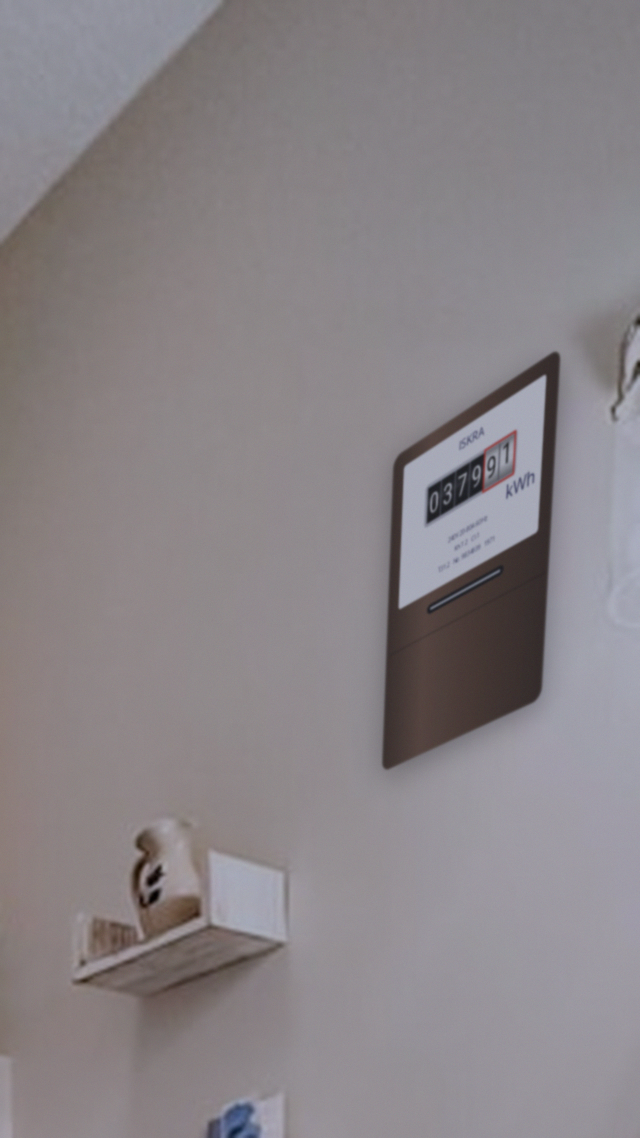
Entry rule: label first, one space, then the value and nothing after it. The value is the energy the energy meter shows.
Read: 379.91 kWh
